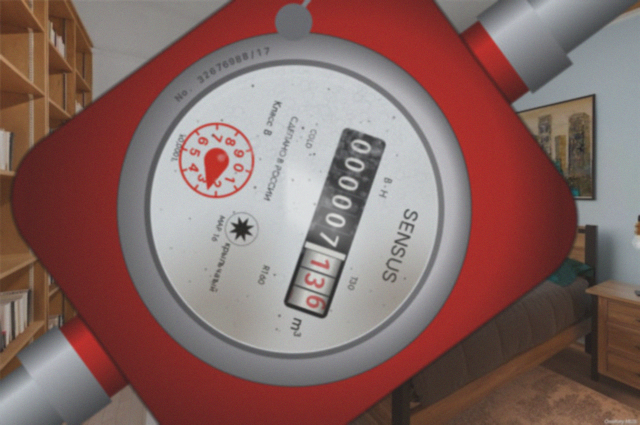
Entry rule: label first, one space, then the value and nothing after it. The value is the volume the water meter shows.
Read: 7.1362 m³
